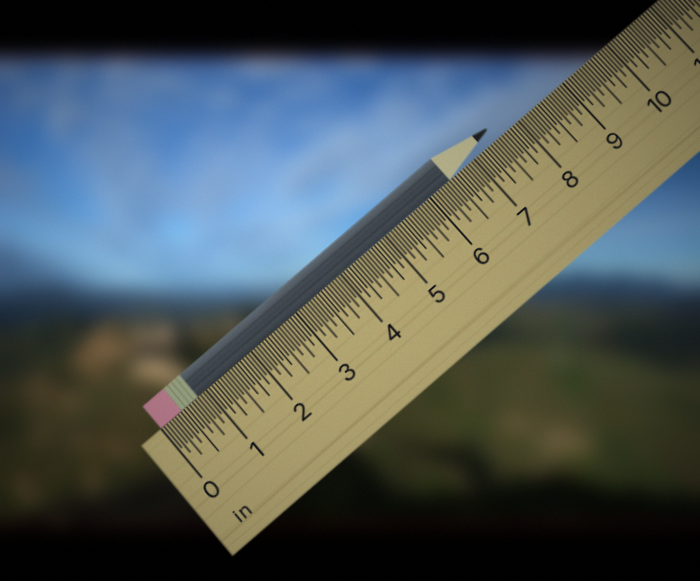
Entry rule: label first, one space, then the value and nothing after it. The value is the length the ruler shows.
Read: 7.5 in
